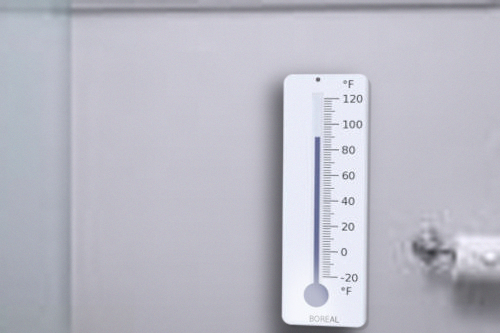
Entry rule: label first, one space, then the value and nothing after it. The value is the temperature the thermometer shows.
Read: 90 °F
